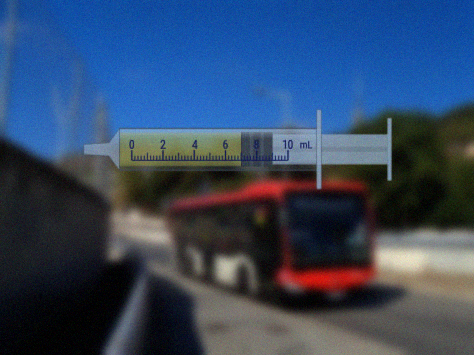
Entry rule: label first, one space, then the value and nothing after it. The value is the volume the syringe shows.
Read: 7 mL
